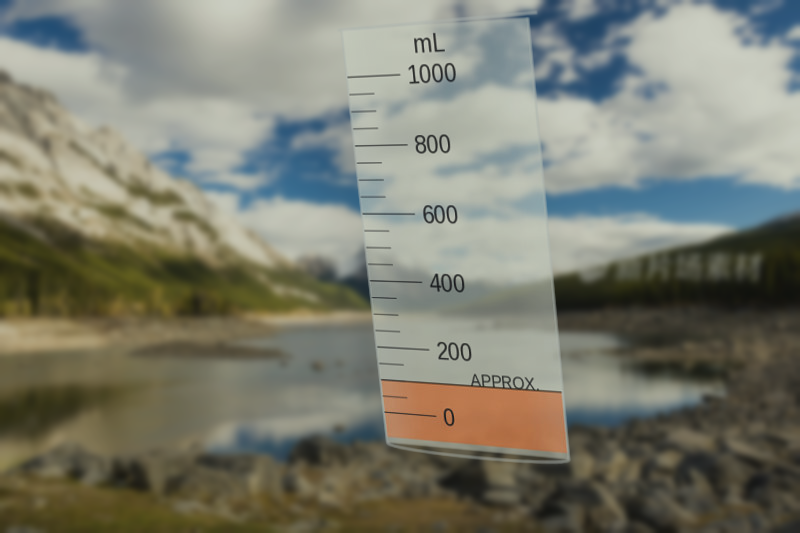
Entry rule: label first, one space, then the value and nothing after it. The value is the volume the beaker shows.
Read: 100 mL
